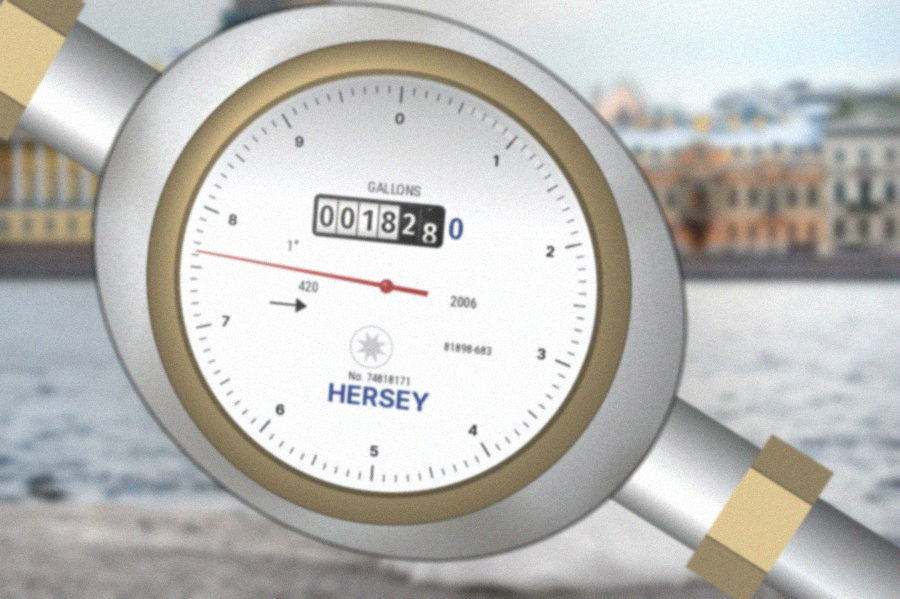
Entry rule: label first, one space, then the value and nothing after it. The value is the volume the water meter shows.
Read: 18277.6 gal
